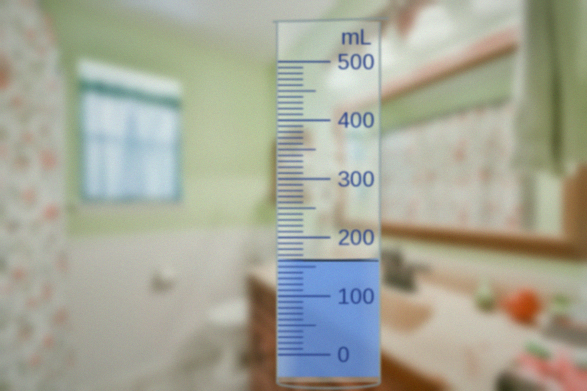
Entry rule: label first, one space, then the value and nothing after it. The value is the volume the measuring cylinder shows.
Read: 160 mL
